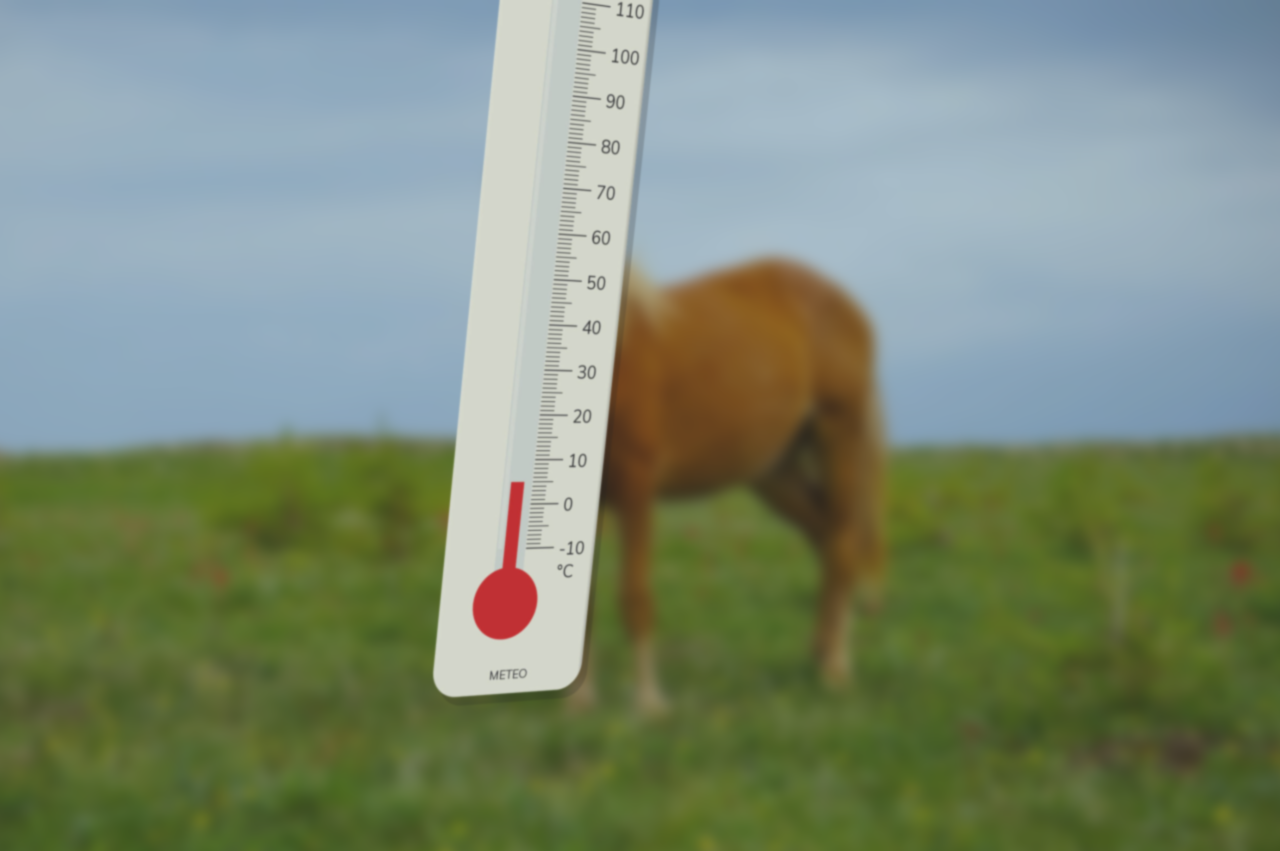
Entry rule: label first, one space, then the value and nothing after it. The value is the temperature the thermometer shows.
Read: 5 °C
